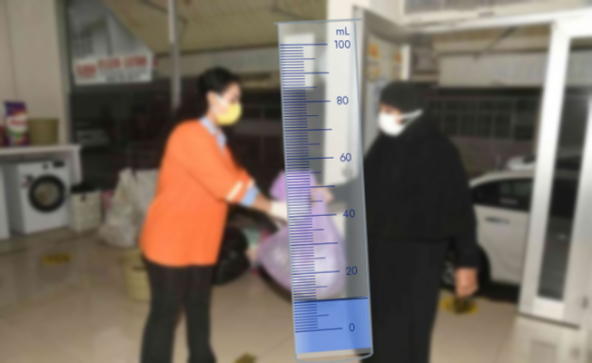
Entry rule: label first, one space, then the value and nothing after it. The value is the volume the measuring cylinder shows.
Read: 10 mL
